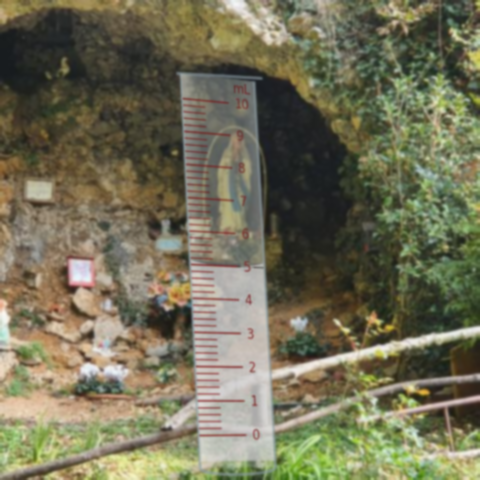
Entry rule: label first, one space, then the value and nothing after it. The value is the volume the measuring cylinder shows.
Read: 5 mL
